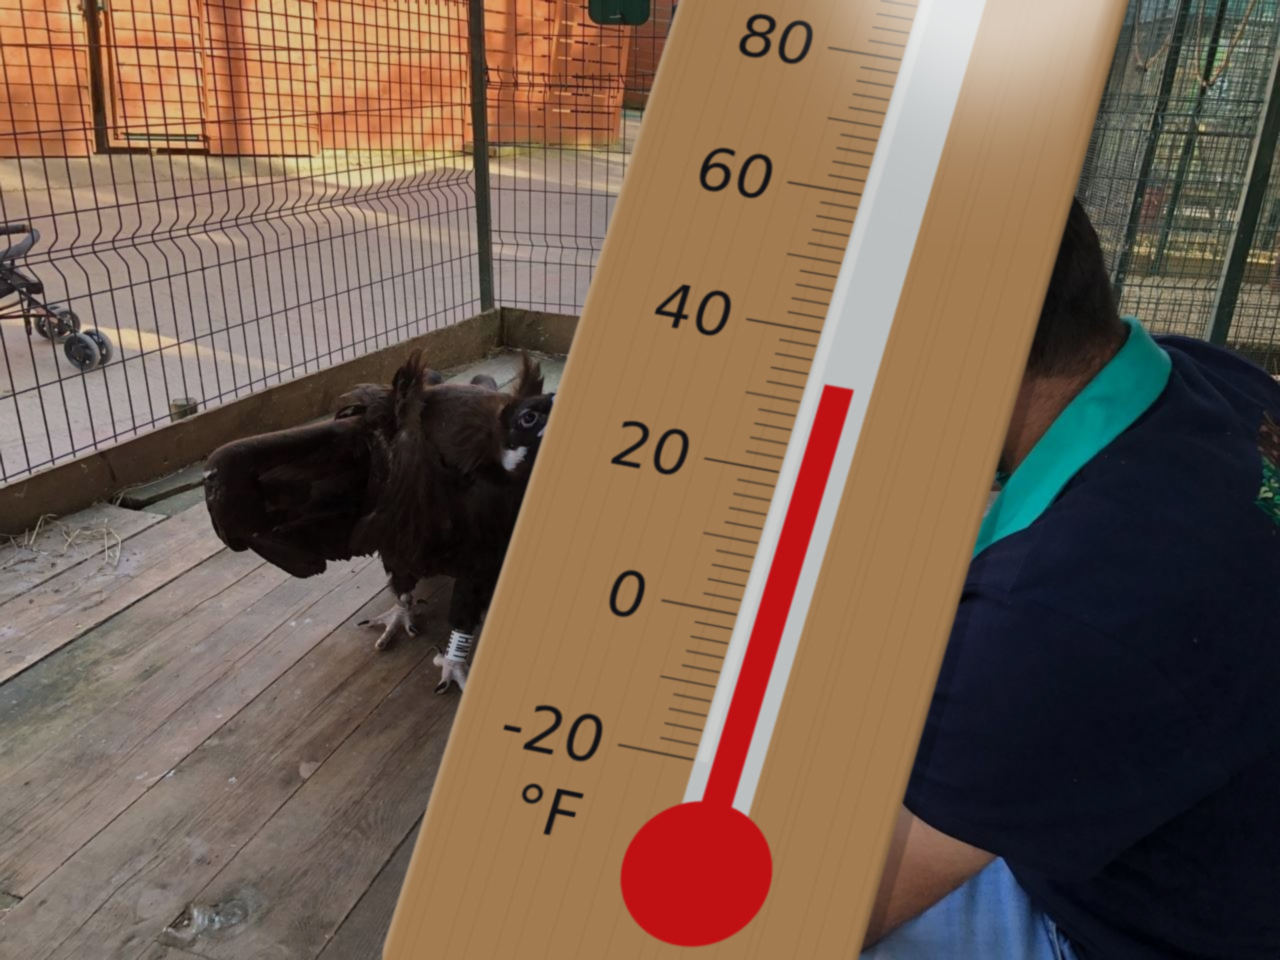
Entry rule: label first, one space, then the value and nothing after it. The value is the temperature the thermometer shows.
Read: 33 °F
